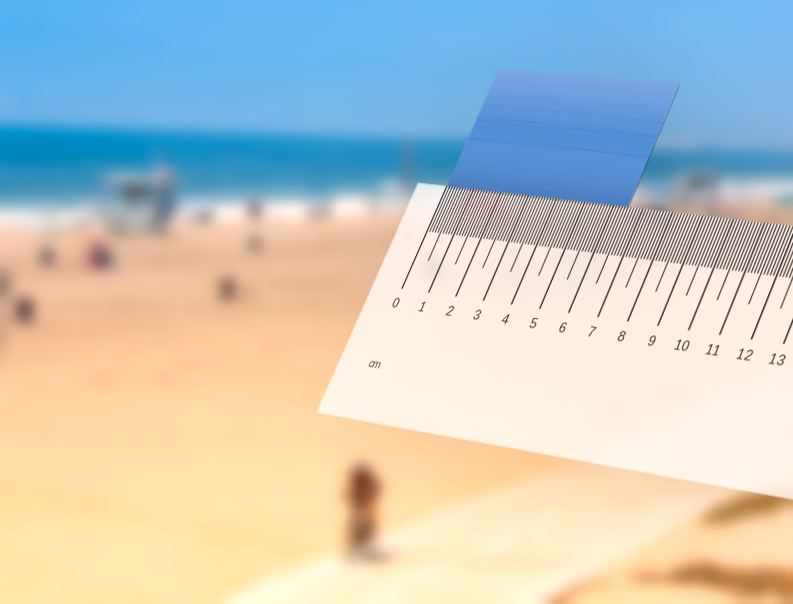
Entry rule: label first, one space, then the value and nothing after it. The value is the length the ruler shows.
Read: 6.5 cm
